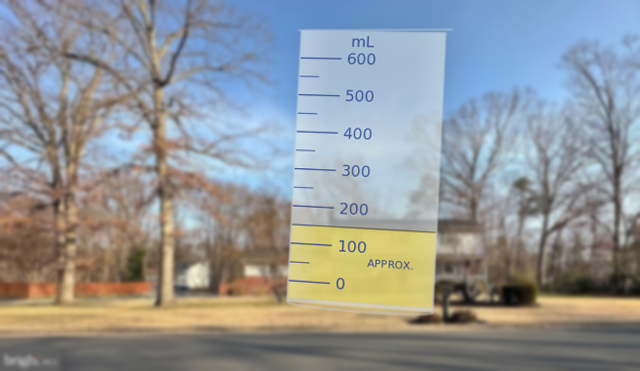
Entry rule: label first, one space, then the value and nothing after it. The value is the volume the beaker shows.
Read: 150 mL
